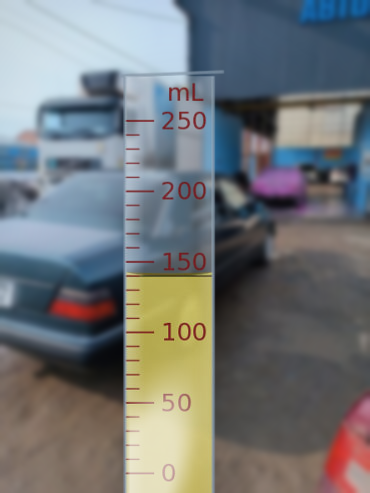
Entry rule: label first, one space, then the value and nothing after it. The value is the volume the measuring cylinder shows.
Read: 140 mL
